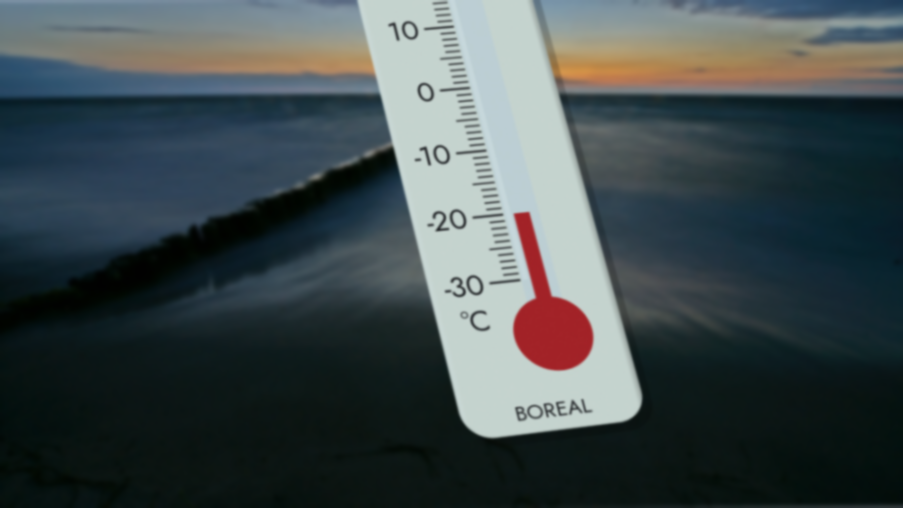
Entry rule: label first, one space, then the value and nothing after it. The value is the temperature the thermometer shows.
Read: -20 °C
